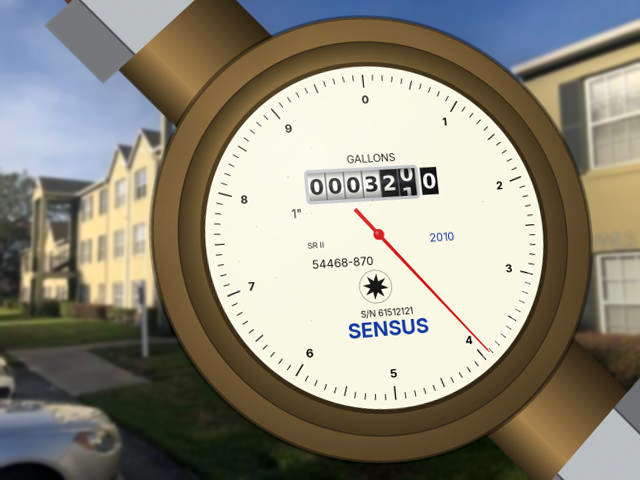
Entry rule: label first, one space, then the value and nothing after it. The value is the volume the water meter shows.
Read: 3203.9 gal
